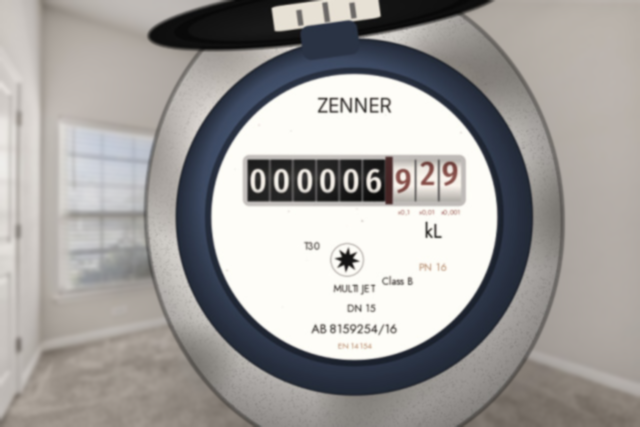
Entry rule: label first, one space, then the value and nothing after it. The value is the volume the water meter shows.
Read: 6.929 kL
